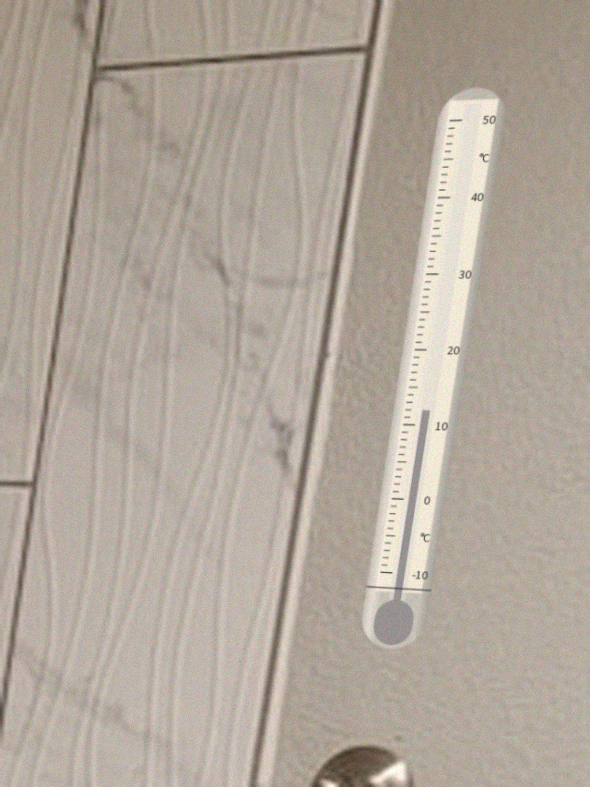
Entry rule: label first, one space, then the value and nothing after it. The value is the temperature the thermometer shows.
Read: 12 °C
